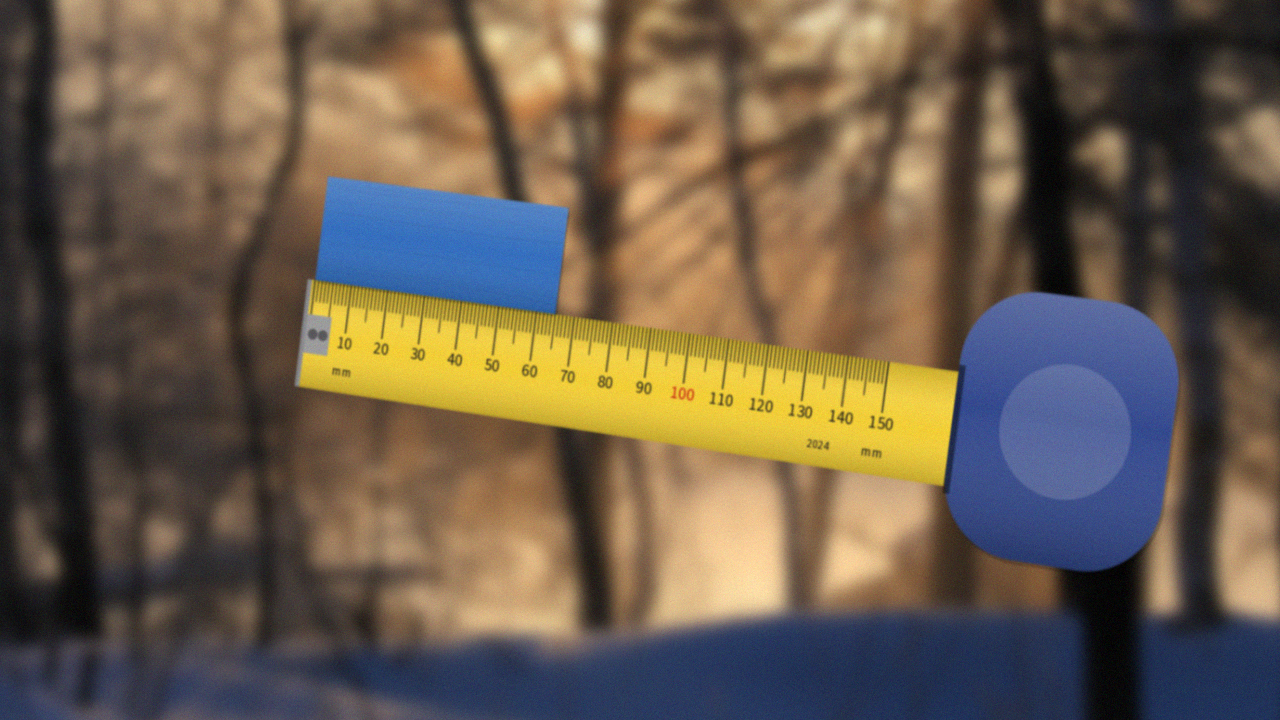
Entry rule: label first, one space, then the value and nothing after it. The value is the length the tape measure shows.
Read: 65 mm
